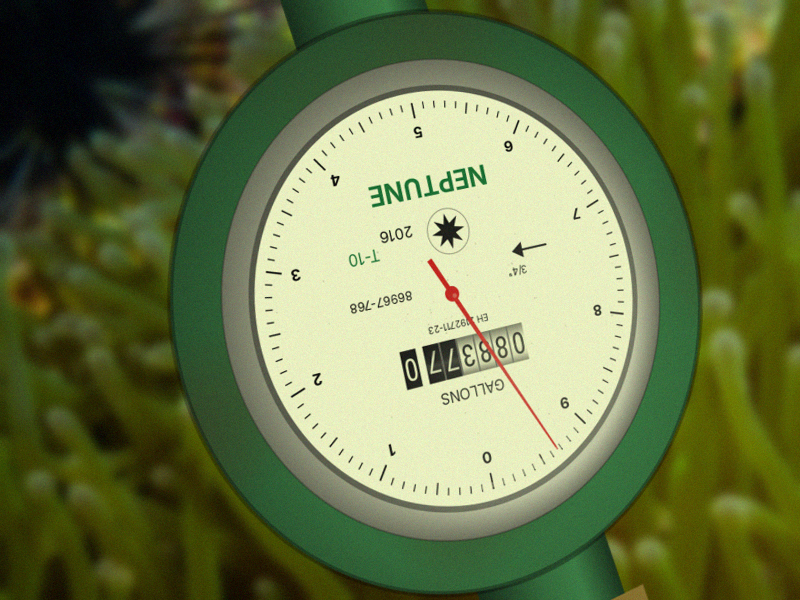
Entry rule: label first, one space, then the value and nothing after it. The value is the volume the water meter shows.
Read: 883769.3 gal
